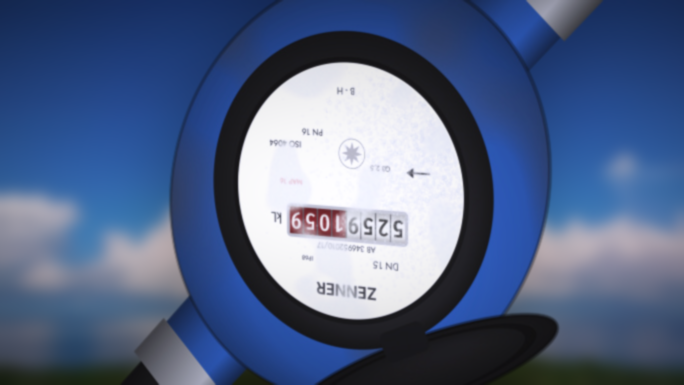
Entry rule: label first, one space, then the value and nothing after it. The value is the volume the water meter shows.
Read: 5259.1059 kL
